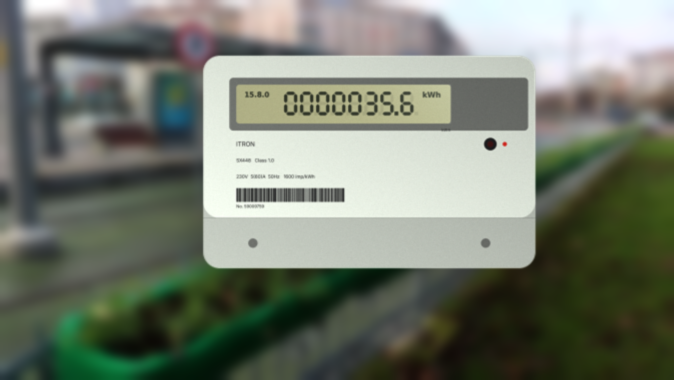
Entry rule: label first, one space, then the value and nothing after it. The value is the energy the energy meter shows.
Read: 35.6 kWh
